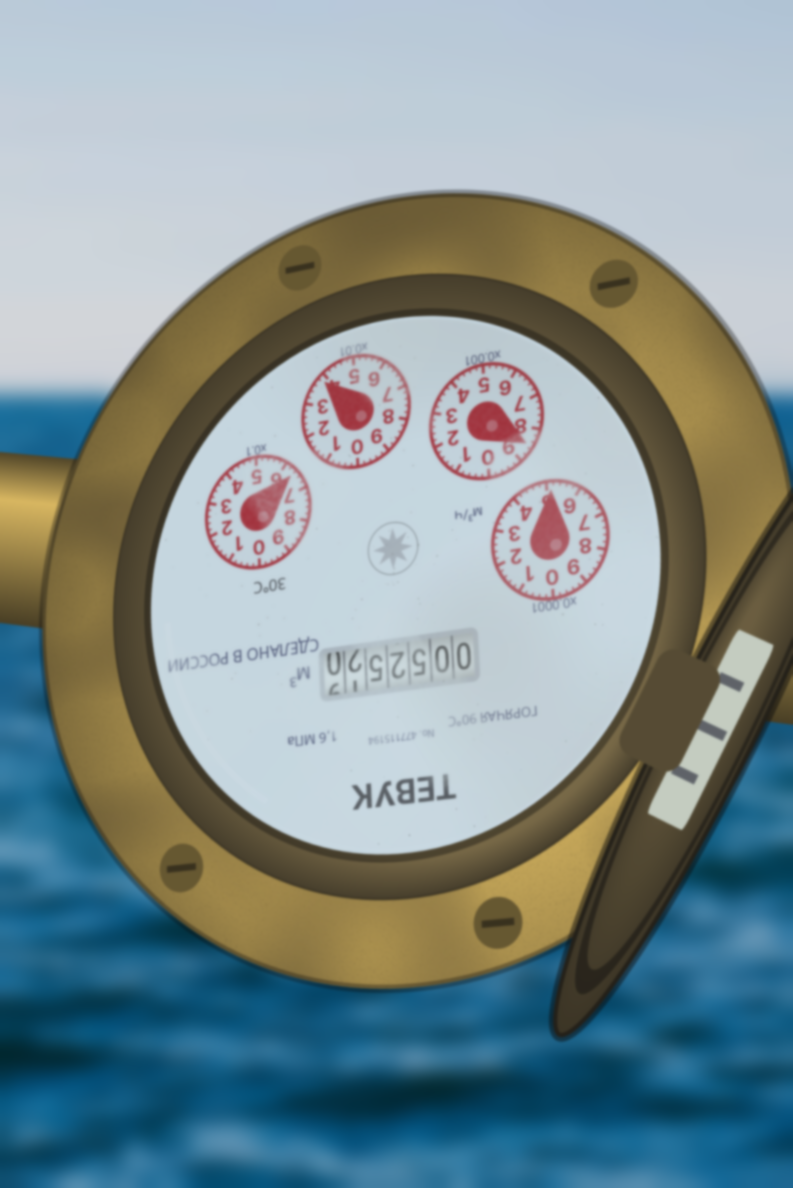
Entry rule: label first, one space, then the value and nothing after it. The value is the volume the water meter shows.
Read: 52519.6385 m³
